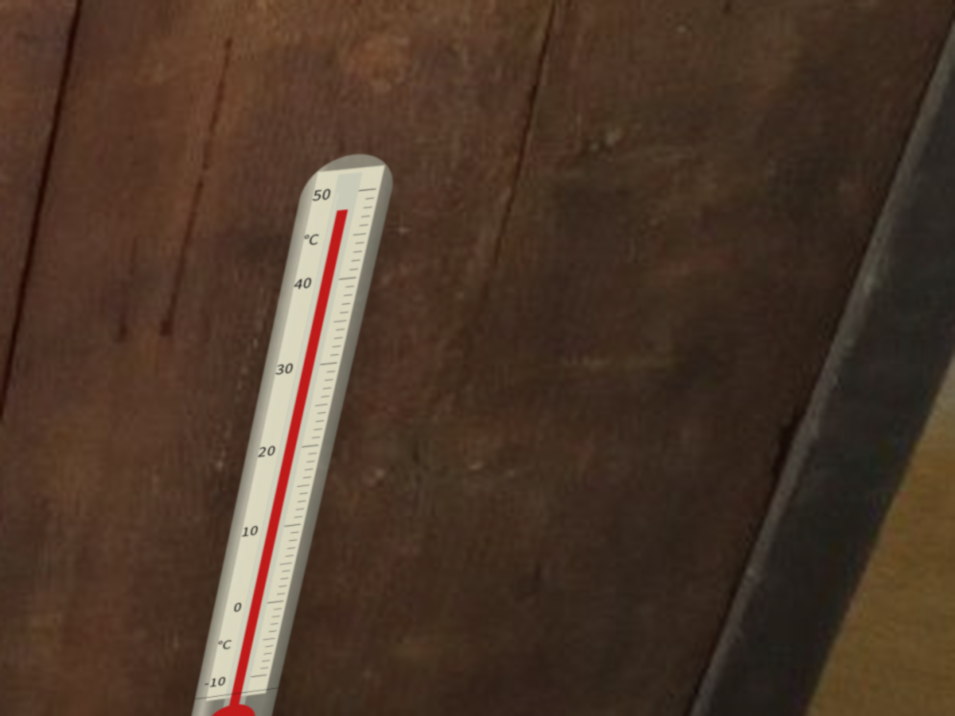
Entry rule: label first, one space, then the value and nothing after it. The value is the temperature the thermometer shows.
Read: 48 °C
